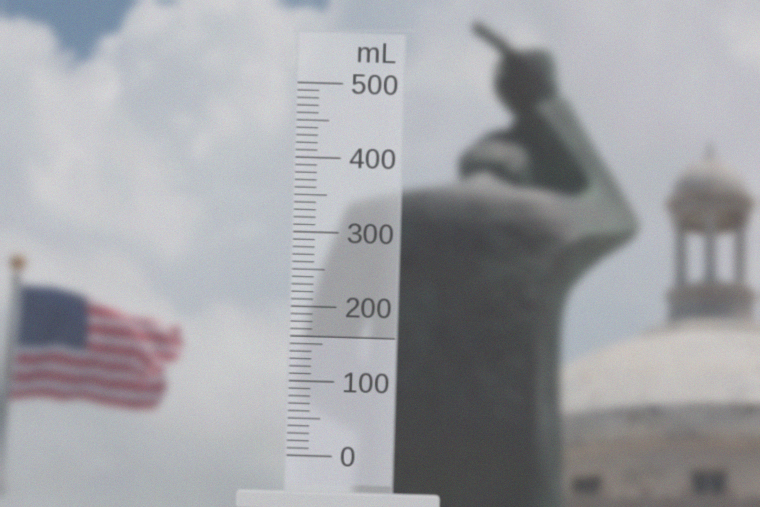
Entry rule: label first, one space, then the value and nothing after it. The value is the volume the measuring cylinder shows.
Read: 160 mL
